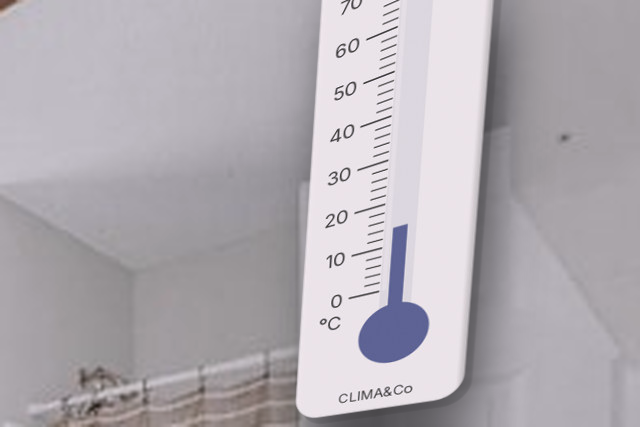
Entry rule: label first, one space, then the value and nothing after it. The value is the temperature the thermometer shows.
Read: 14 °C
